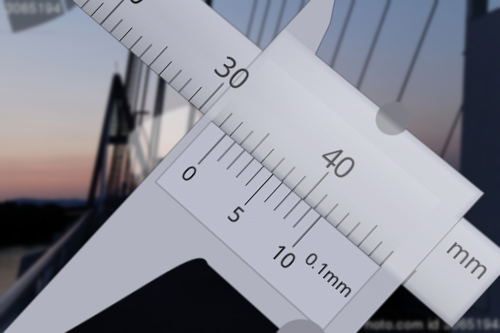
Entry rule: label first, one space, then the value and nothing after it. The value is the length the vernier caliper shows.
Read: 32.7 mm
